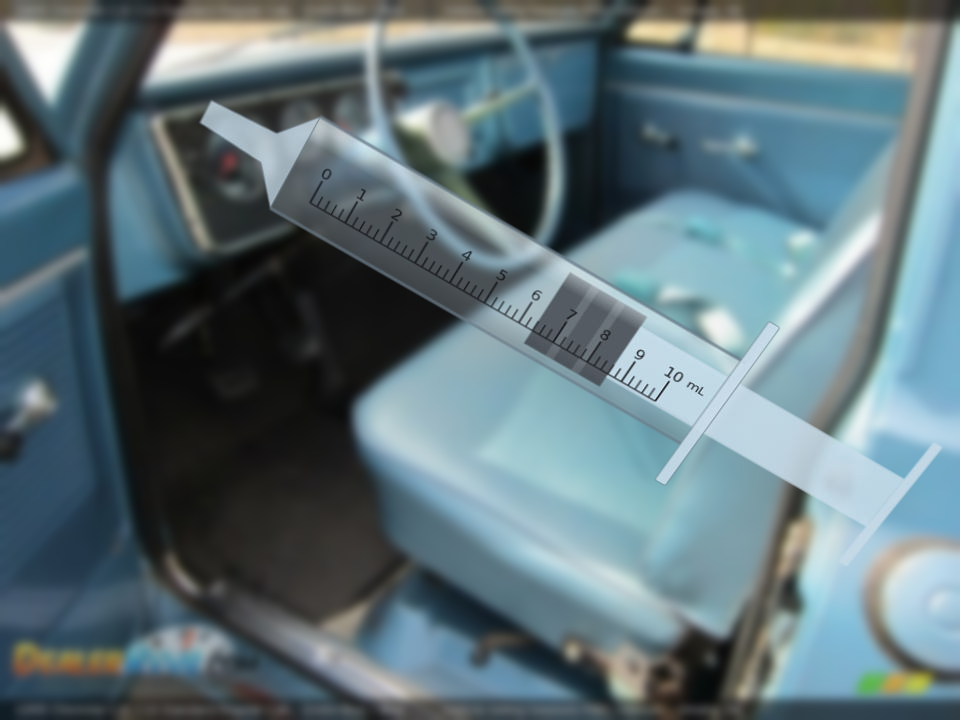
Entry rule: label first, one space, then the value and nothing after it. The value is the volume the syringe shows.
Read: 6.4 mL
